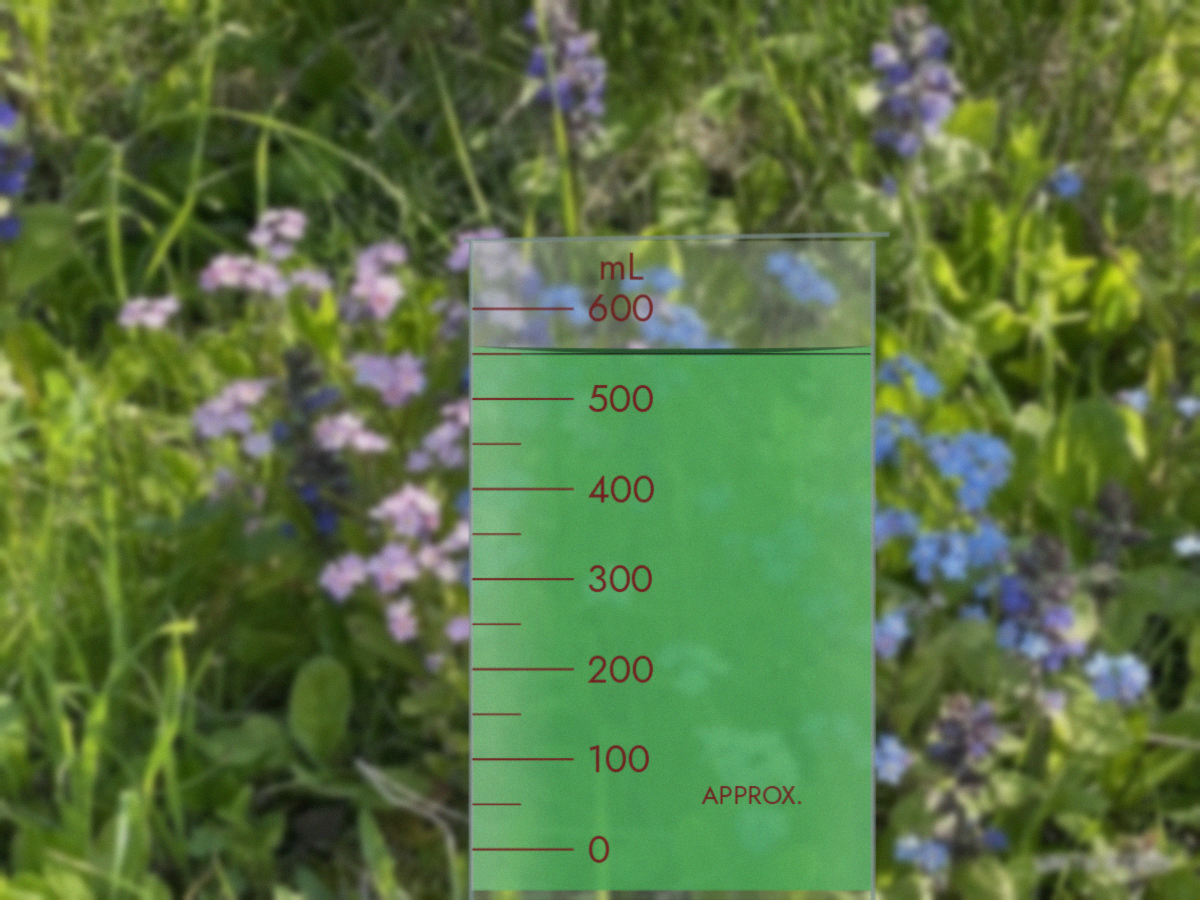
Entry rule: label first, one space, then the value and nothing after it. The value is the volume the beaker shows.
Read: 550 mL
